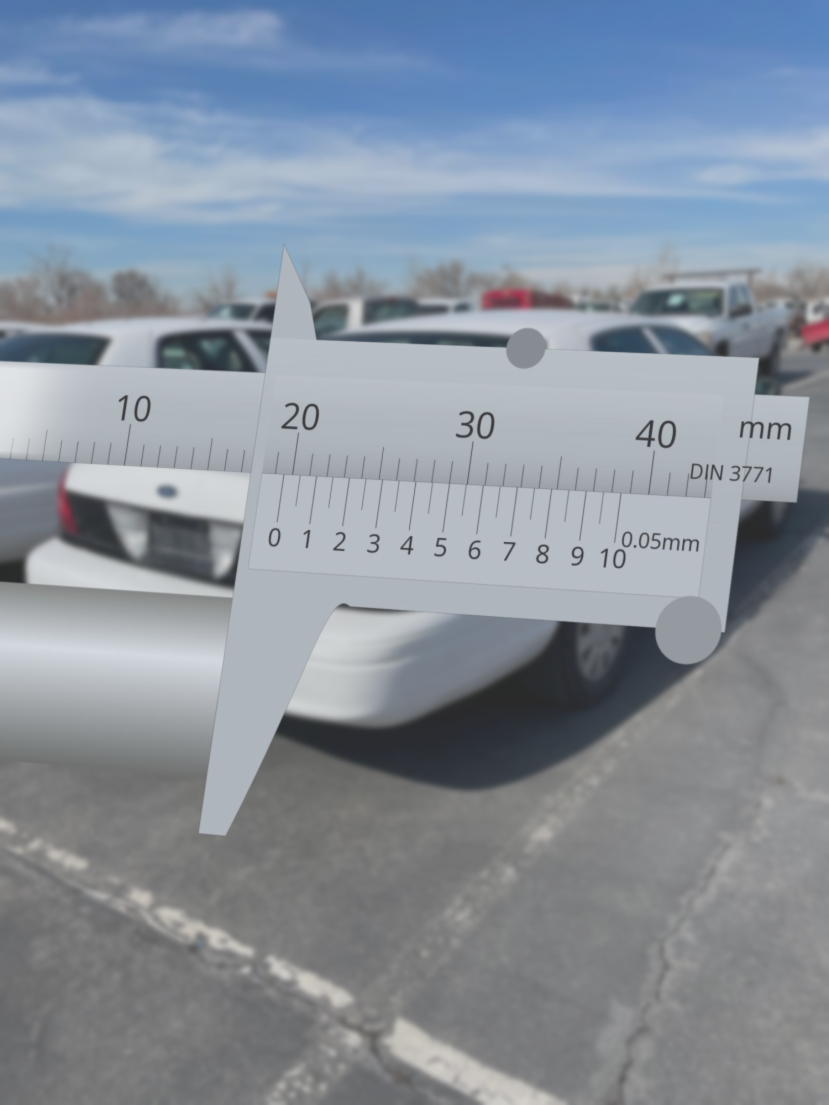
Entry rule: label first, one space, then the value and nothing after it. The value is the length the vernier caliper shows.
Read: 19.5 mm
